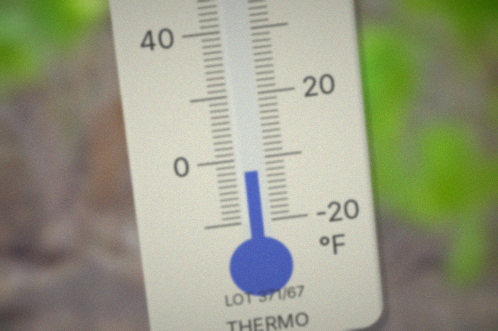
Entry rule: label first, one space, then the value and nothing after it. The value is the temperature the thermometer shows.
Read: -4 °F
